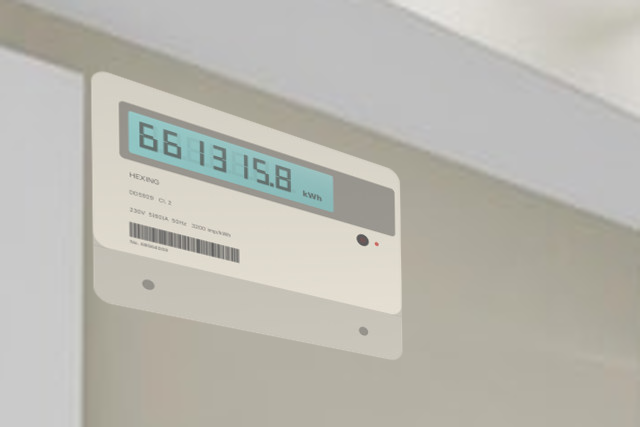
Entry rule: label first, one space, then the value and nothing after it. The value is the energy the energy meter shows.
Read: 661315.8 kWh
